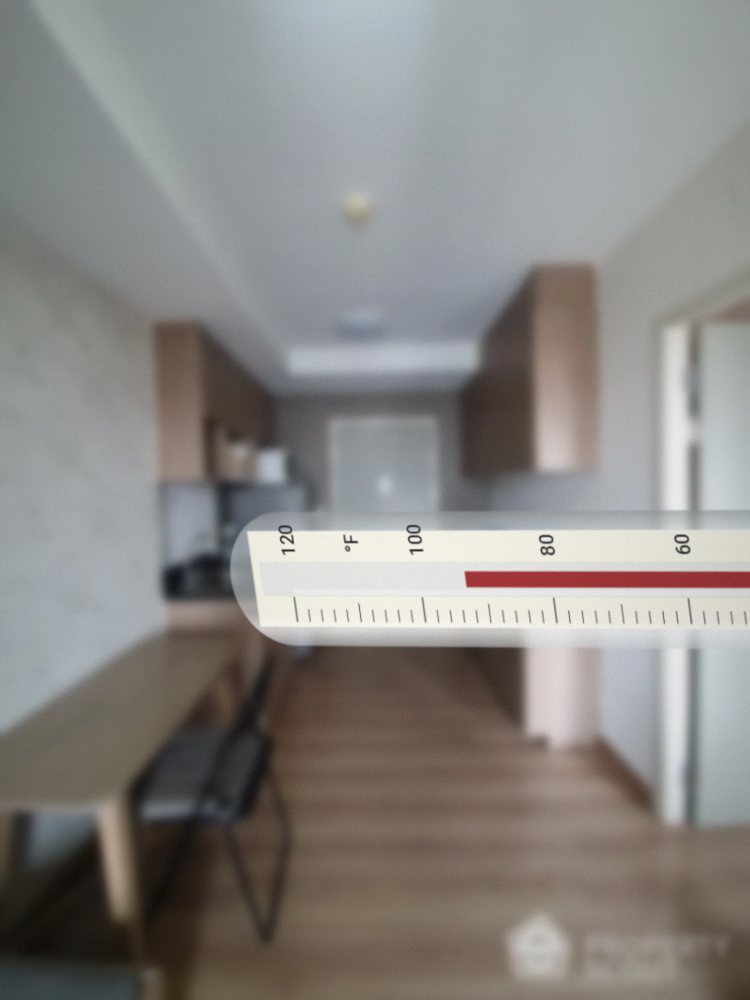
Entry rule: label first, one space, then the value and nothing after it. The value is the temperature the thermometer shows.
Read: 93 °F
